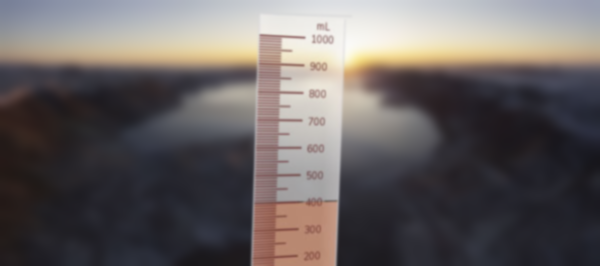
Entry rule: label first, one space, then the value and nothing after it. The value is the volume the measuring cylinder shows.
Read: 400 mL
